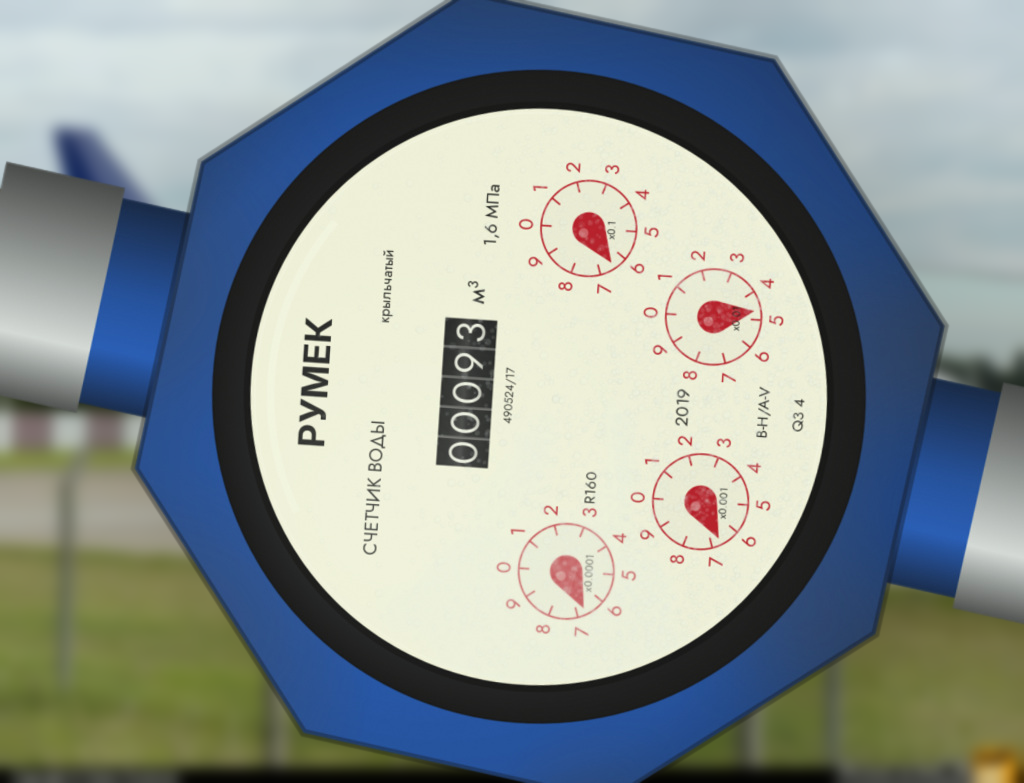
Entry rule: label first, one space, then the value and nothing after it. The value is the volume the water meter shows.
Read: 93.6466 m³
